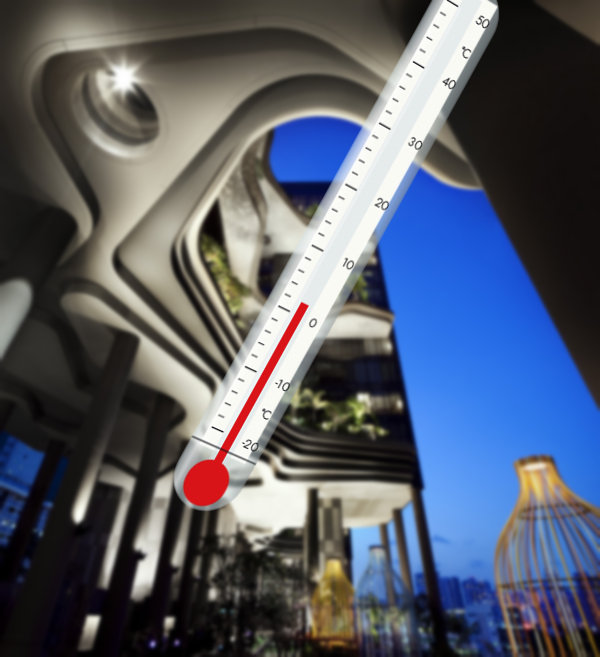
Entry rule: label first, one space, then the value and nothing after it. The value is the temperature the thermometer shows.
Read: 2 °C
